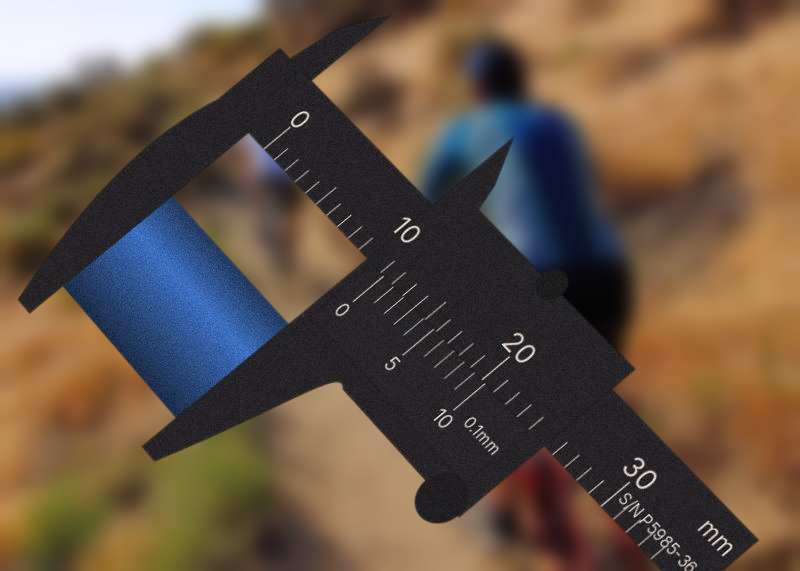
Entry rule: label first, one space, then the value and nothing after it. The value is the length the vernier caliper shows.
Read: 11.3 mm
